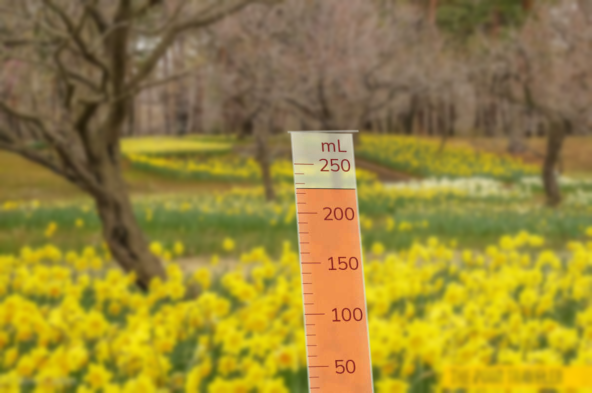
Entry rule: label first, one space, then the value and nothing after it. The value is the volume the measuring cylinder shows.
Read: 225 mL
